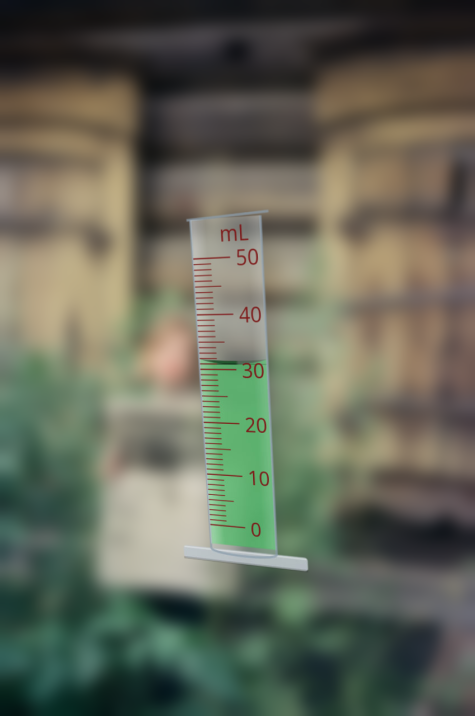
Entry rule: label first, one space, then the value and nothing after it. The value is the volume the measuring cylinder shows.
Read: 31 mL
